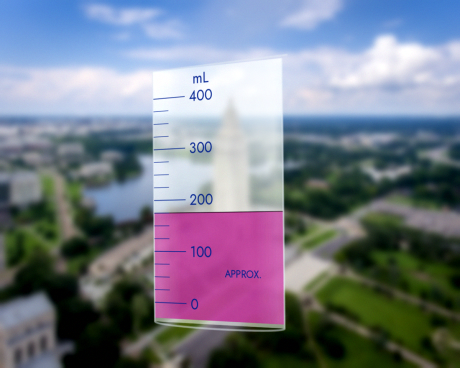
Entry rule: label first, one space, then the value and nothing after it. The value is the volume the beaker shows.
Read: 175 mL
